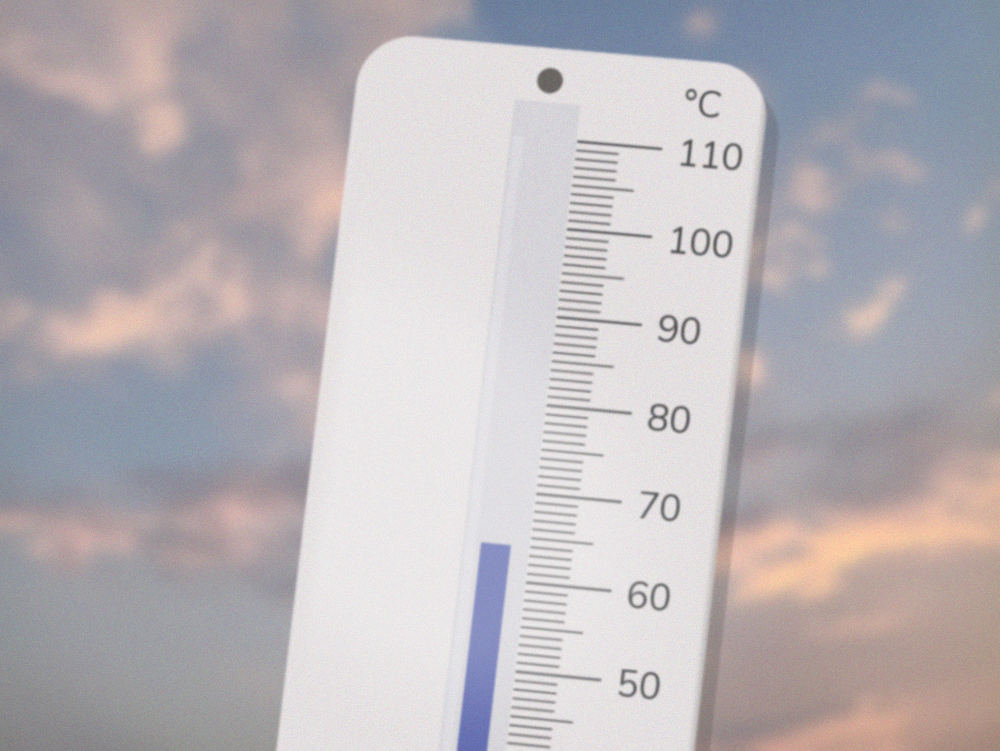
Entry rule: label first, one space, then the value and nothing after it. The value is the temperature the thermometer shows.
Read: 64 °C
